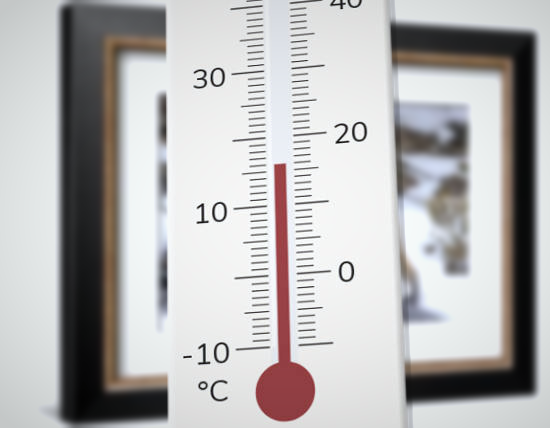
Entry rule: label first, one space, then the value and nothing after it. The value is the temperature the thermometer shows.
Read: 16 °C
